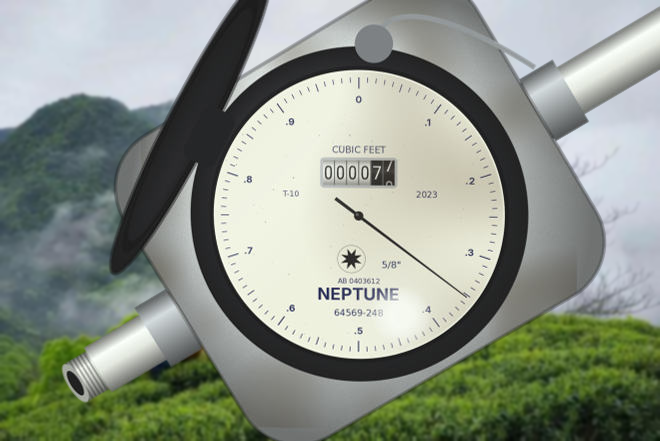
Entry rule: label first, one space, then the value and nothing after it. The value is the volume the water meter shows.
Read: 77.35 ft³
